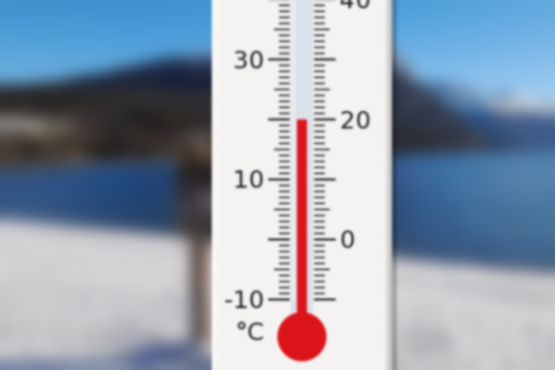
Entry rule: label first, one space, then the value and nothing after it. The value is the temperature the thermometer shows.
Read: 20 °C
